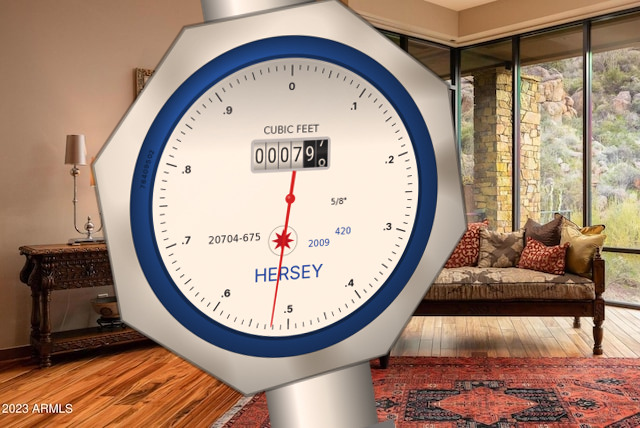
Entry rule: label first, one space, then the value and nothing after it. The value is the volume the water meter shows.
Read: 797.52 ft³
